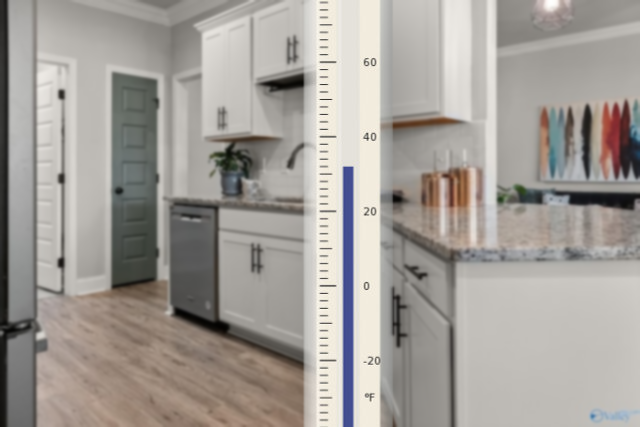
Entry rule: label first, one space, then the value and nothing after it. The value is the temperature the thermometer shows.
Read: 32 °F
